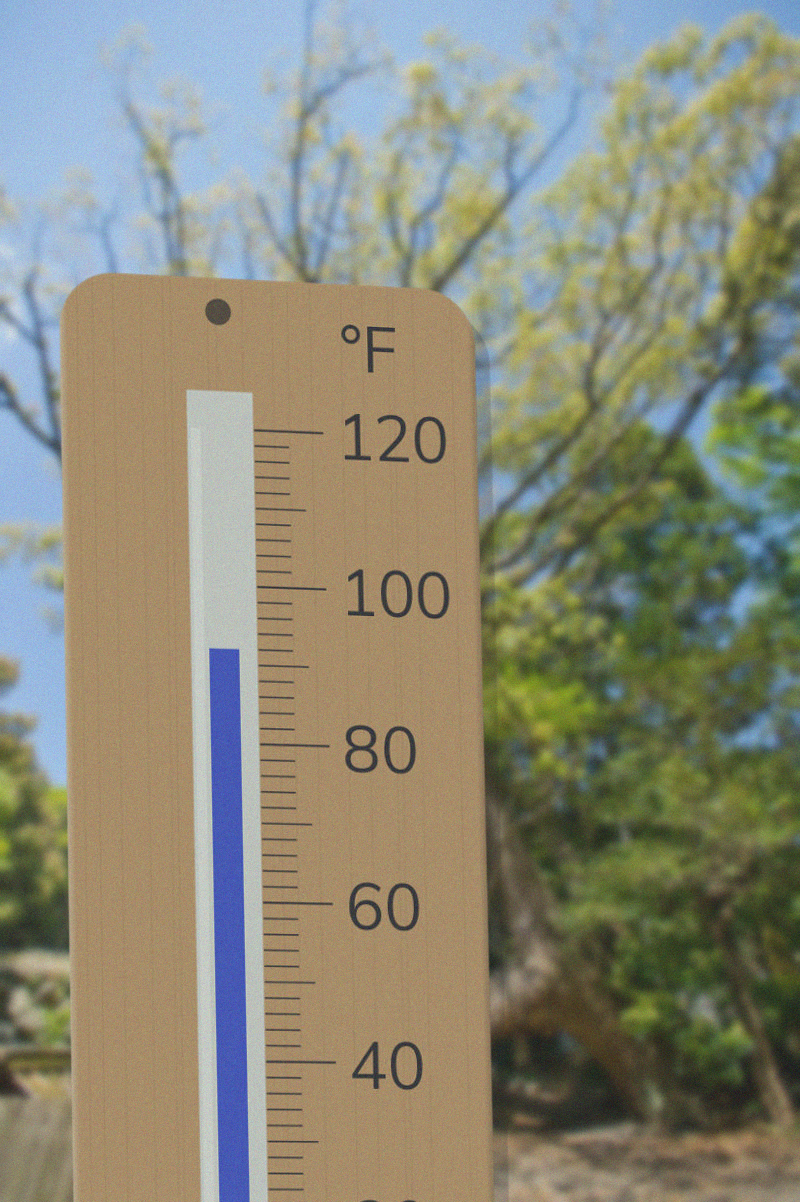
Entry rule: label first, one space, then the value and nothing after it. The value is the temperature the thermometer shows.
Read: 92 °F
